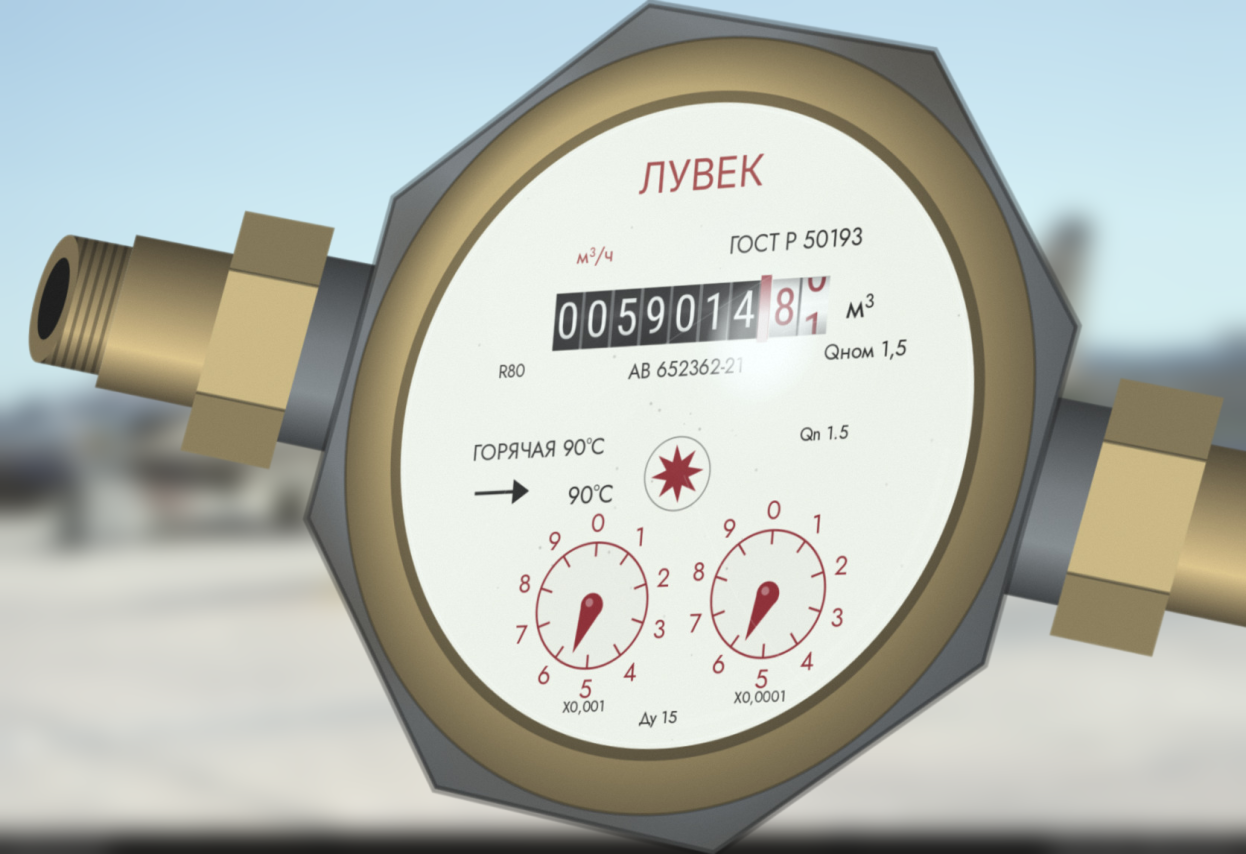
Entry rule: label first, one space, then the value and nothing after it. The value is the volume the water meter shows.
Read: 59014.8055 m³
